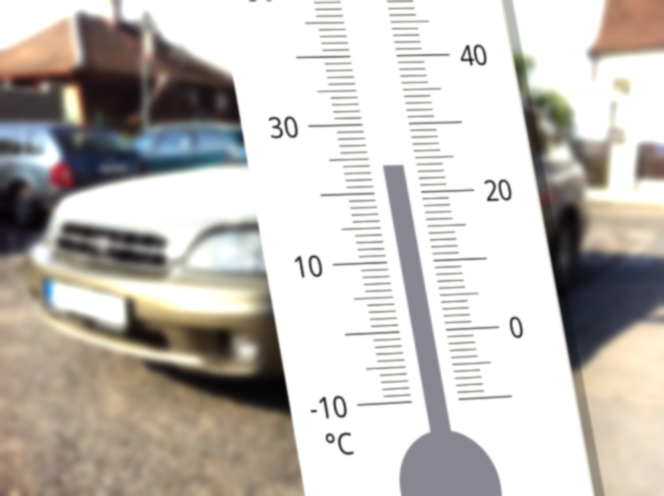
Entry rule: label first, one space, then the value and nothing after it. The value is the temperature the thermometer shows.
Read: 24 °C
